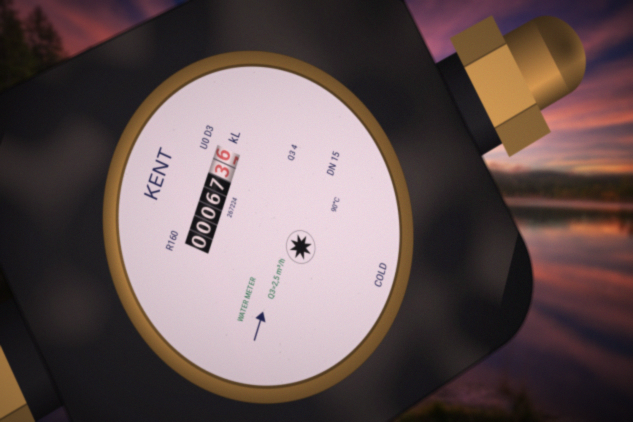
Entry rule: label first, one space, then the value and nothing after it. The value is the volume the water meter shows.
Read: 67.36 kL
